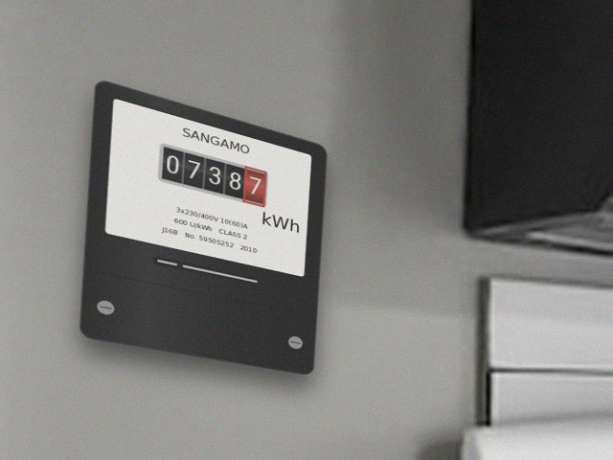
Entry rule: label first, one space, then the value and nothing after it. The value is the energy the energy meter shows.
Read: 738.7 kWh
